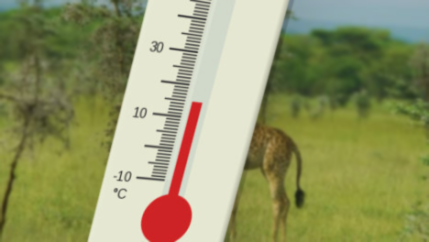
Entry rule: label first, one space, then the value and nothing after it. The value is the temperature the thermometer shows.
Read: 15 °C
